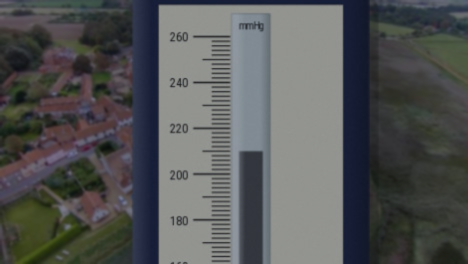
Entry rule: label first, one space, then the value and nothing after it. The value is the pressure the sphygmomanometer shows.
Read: 210 mmHg
